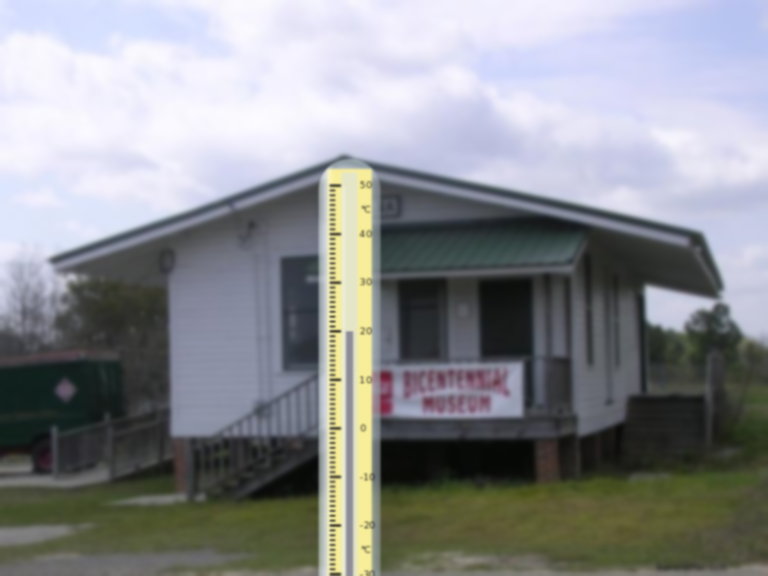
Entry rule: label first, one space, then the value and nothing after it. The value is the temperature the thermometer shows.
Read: 20 °C
